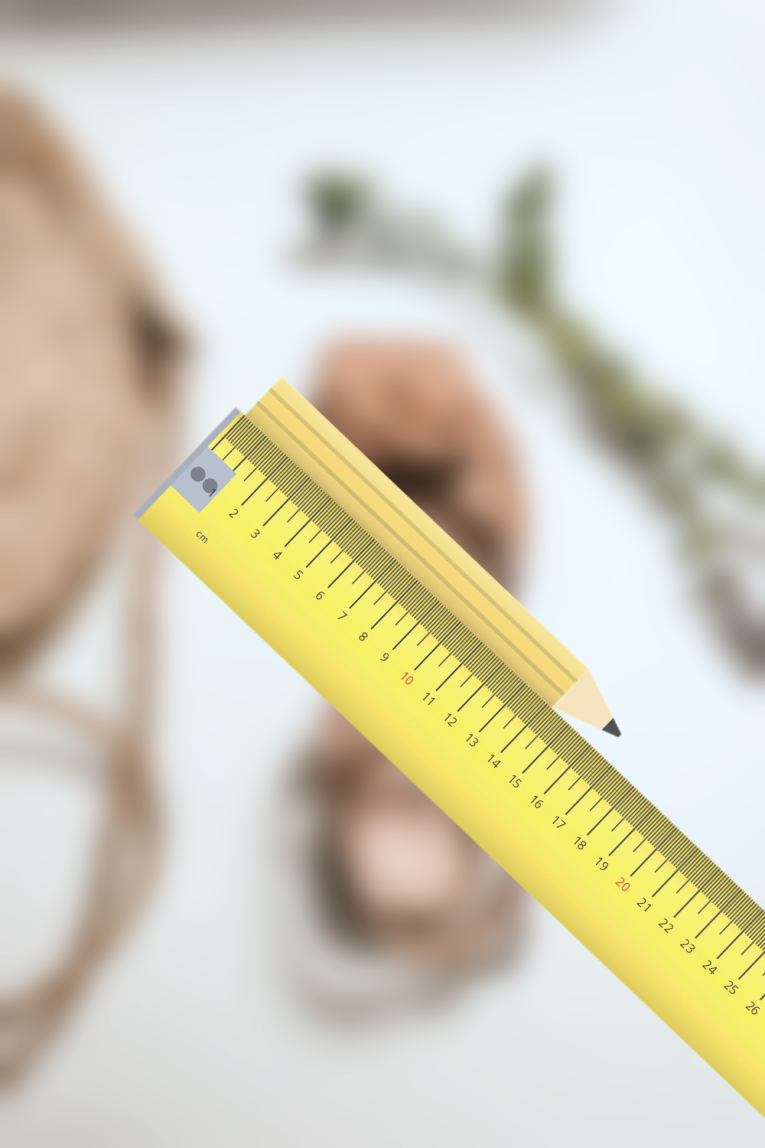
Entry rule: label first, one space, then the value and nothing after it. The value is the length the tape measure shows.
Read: 16.5 cm
